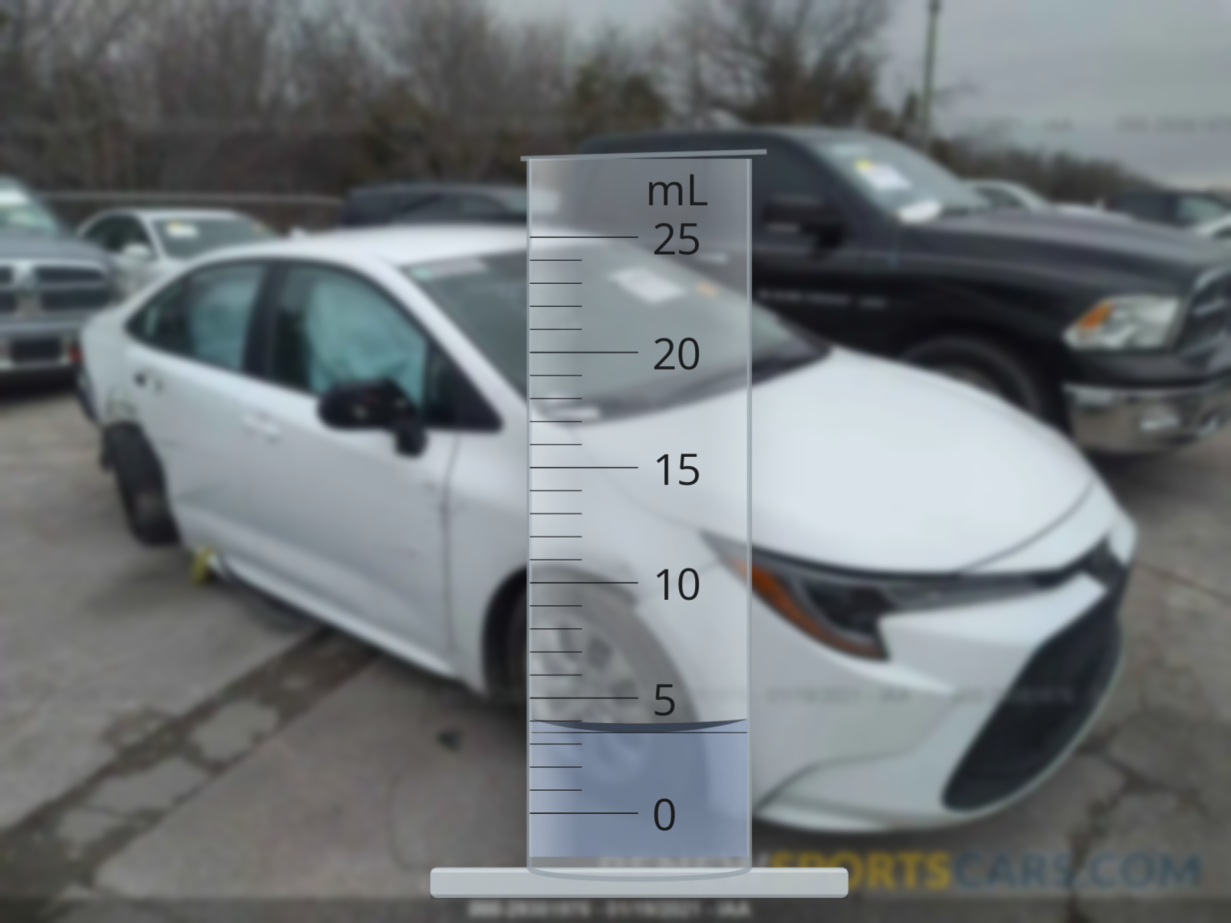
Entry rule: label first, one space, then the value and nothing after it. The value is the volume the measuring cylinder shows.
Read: 3.5 mL
